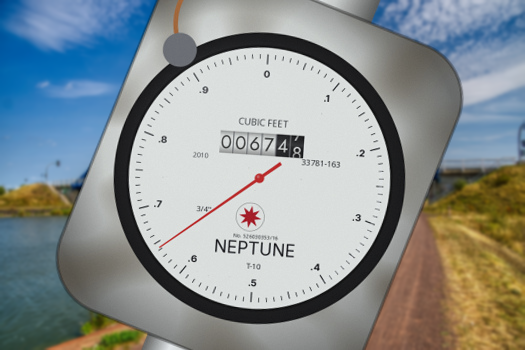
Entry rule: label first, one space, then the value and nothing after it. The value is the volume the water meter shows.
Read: 6747.64 ft³
